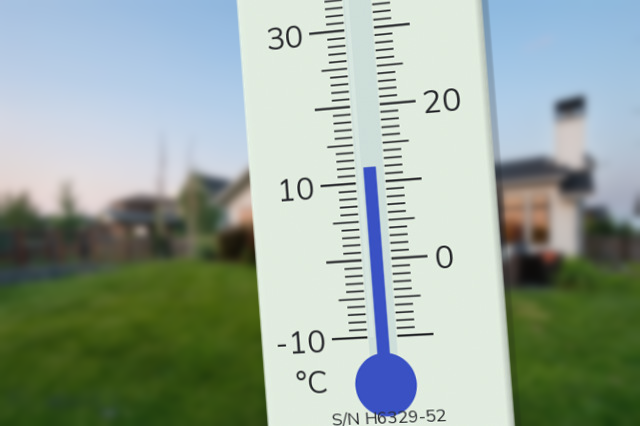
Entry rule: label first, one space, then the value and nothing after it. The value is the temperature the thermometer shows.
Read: 12 °C
